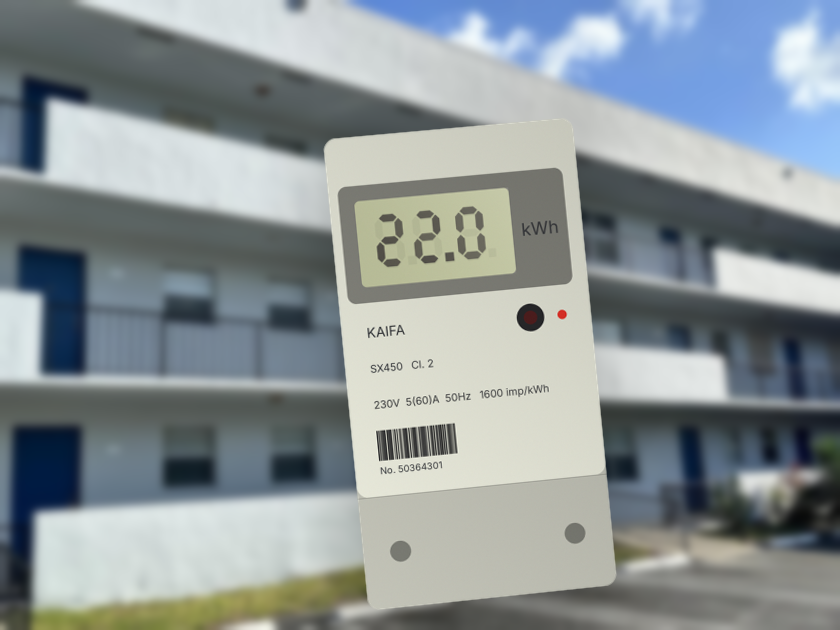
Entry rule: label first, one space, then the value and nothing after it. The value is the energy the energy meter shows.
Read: 22.0 kWh
